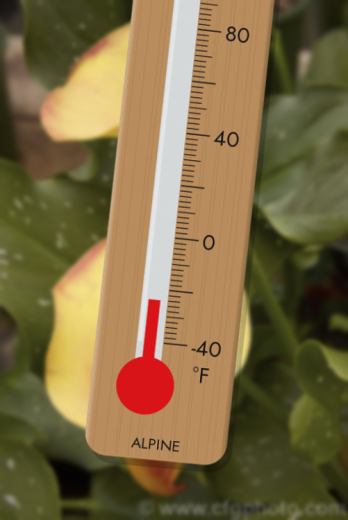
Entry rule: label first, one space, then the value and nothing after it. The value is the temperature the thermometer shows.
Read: -24 °F
